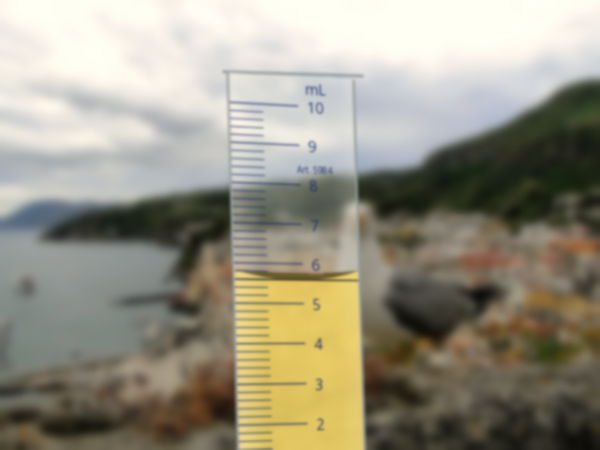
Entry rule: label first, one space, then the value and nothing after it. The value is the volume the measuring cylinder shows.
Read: 5.6 mL
